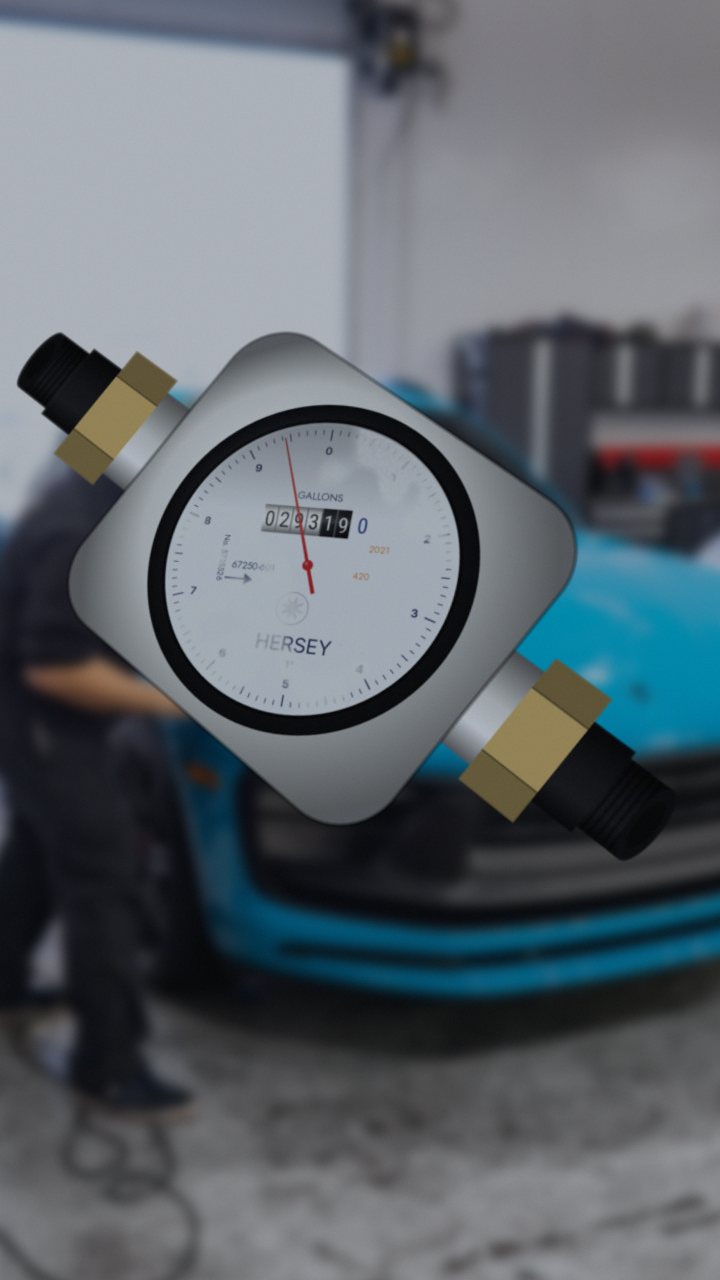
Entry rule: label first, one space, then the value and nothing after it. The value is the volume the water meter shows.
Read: 293189.4 gal
